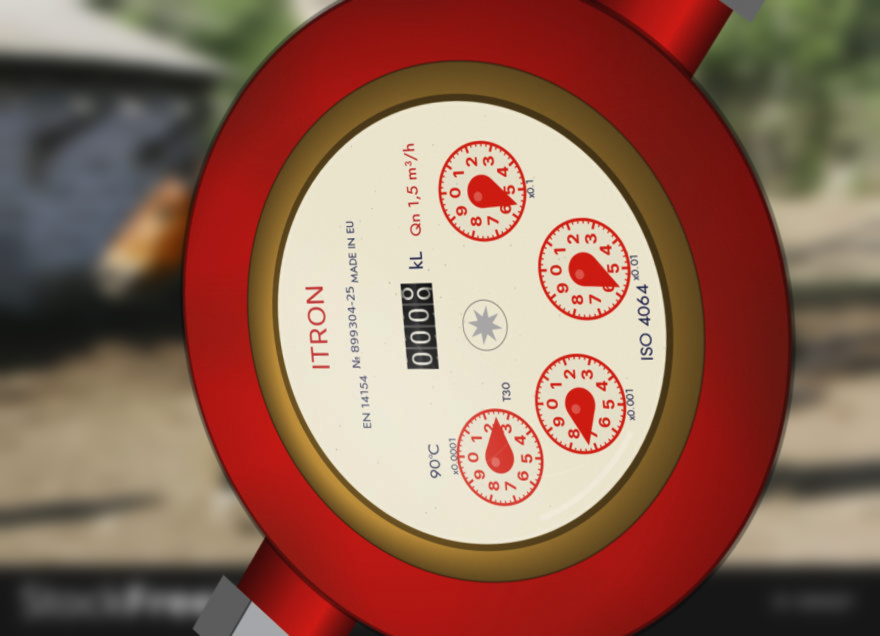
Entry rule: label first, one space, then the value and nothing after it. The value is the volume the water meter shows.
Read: 8.5572 kL
